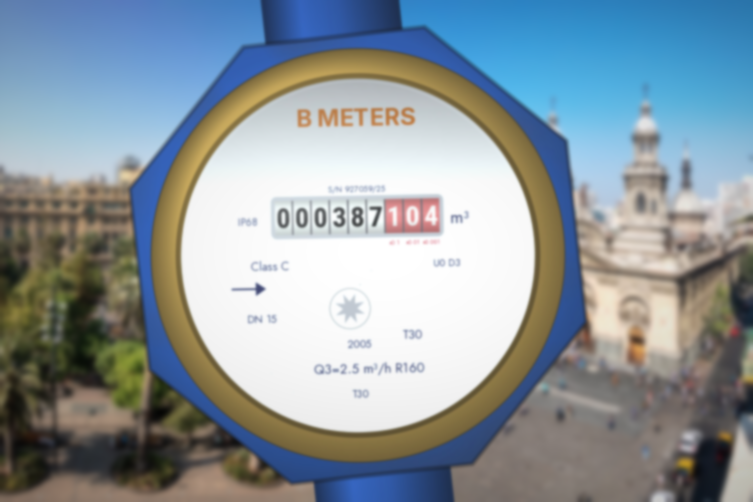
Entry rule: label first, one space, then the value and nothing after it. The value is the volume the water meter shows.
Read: 387.104 m³
